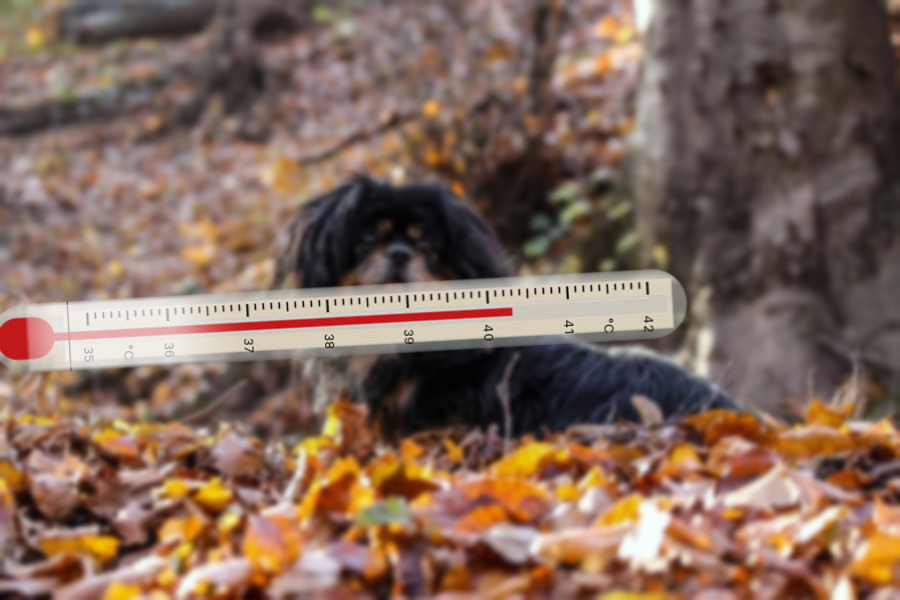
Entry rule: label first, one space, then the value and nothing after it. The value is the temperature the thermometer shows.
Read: 40.3 °C
